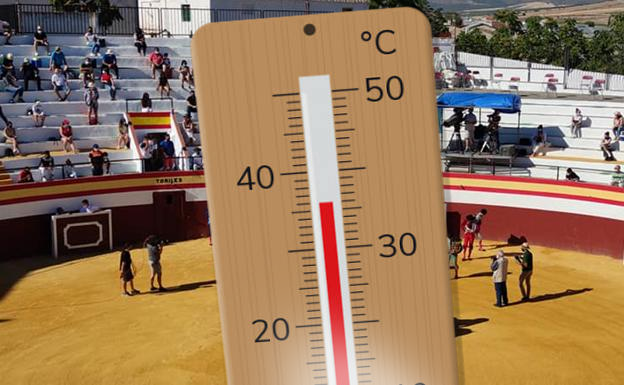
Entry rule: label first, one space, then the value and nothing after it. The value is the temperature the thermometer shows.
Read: 36 °C
